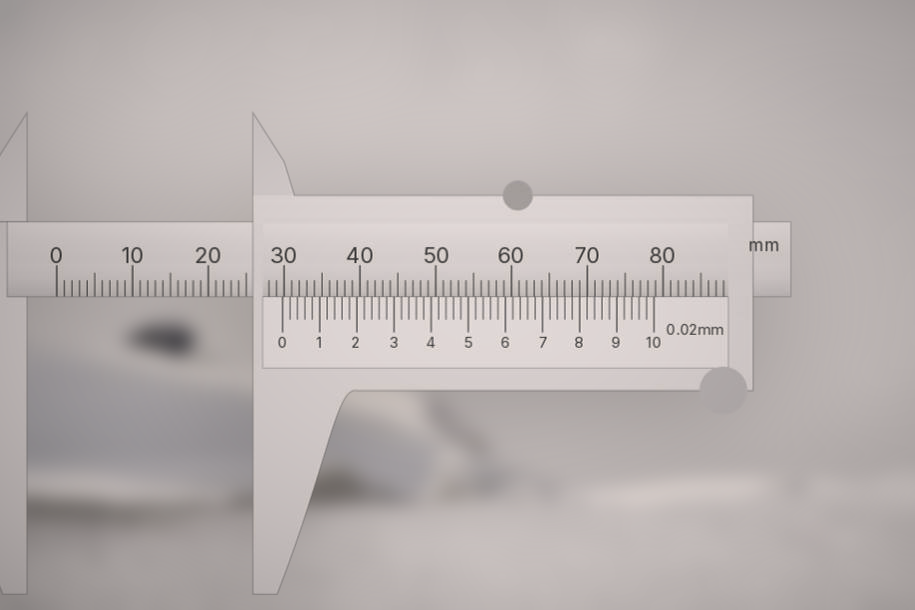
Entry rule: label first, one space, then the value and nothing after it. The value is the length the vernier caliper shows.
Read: 29.8 mm
